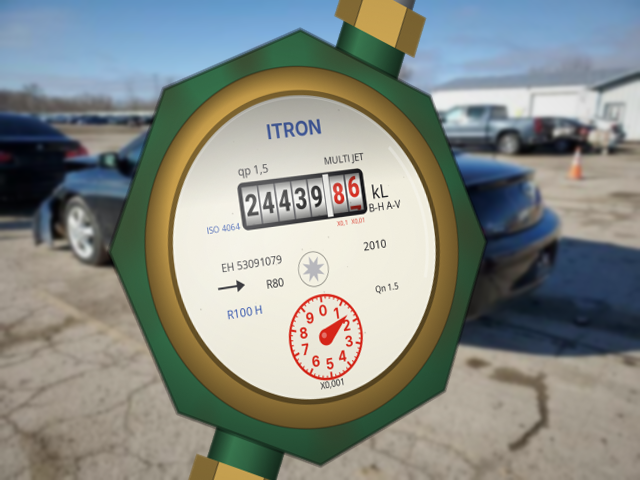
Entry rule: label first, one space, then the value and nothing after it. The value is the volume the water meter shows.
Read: 24439.861 kL
